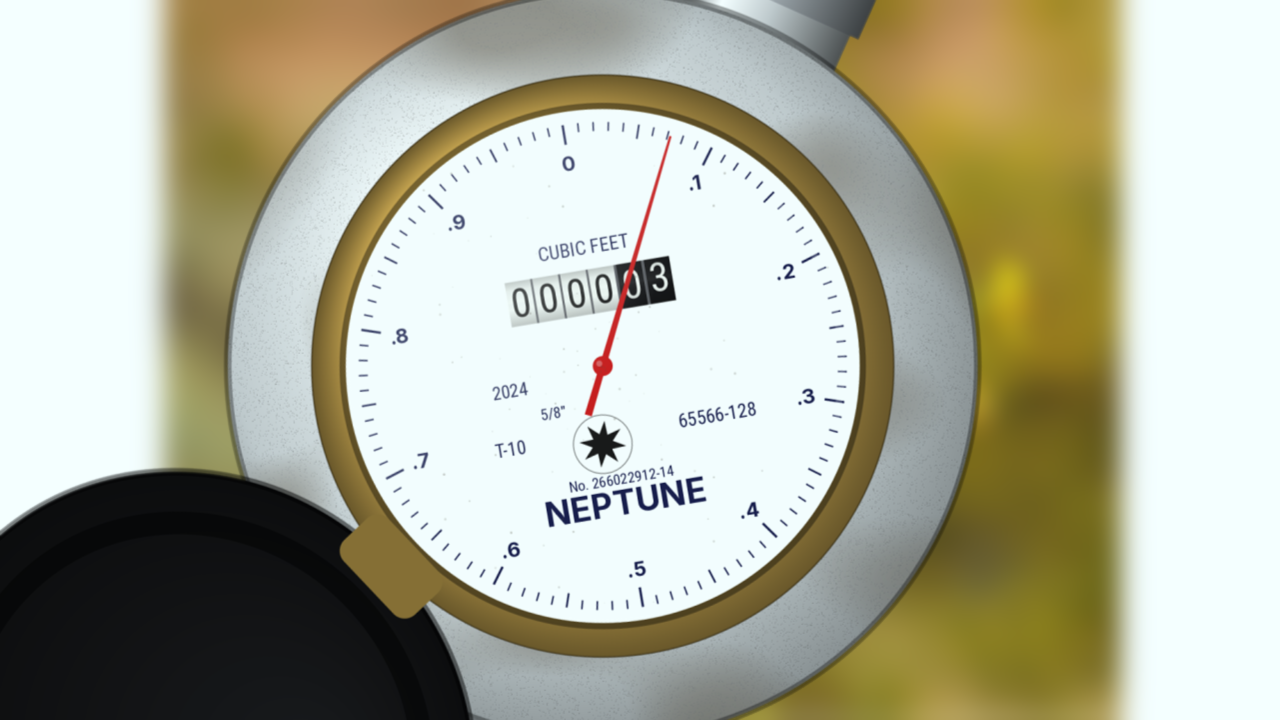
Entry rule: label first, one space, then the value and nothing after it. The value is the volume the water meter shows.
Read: 3.07 ft³
